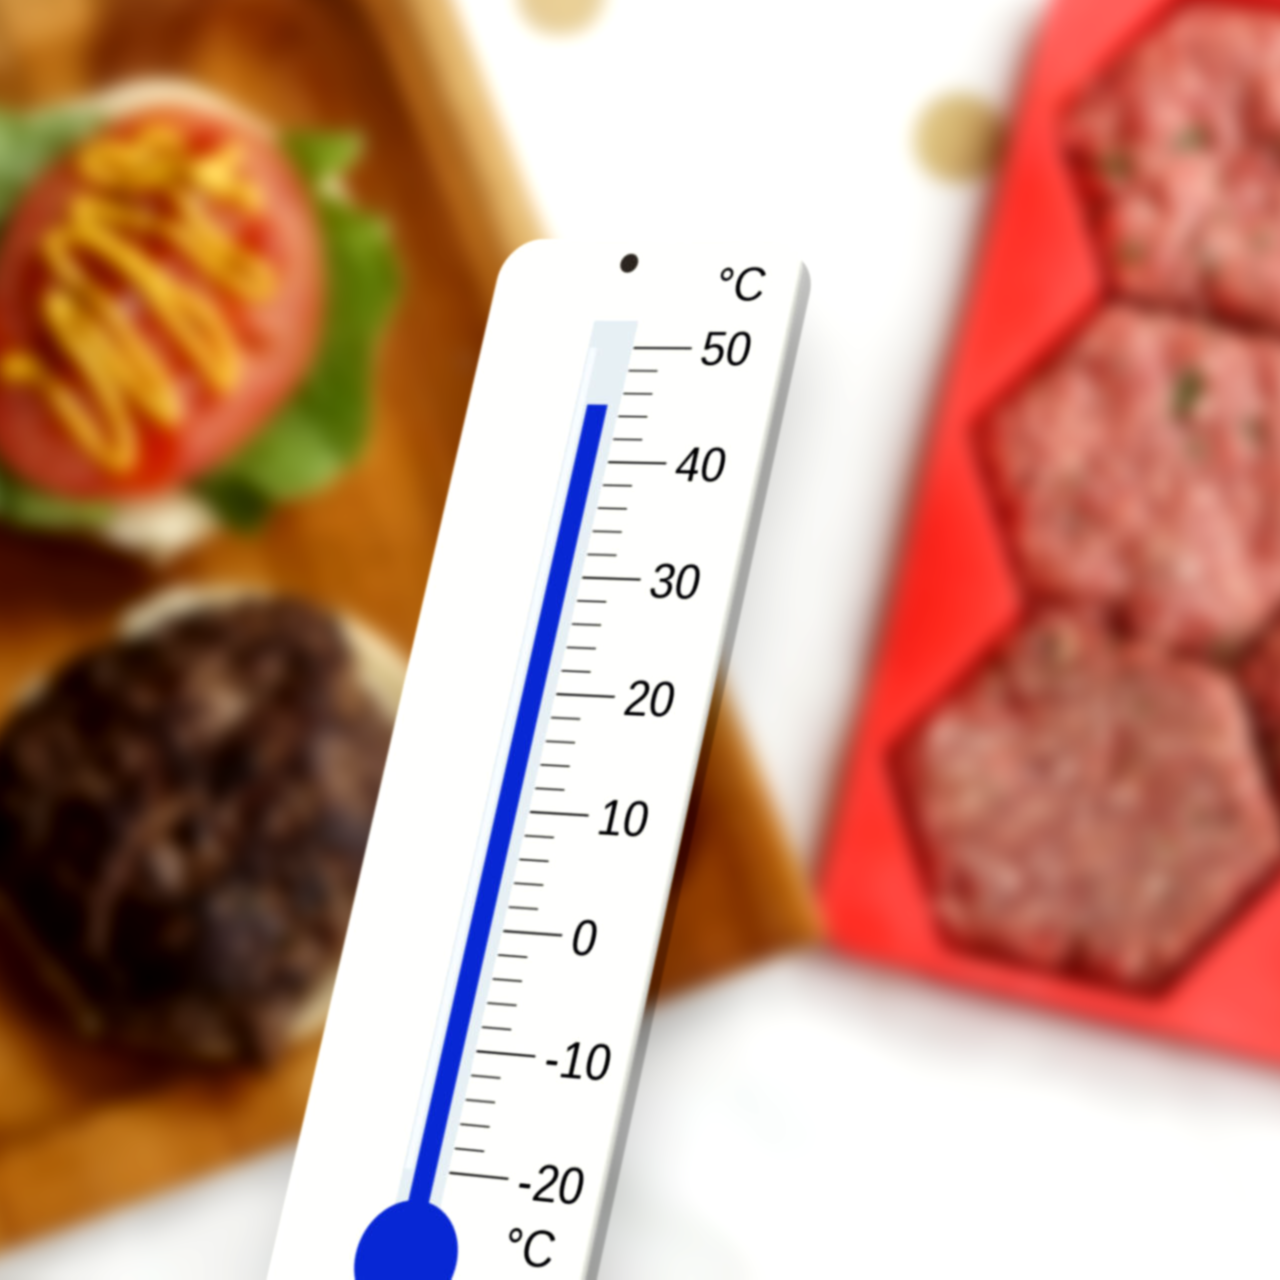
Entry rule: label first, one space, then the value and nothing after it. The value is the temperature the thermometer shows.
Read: 45 °C
